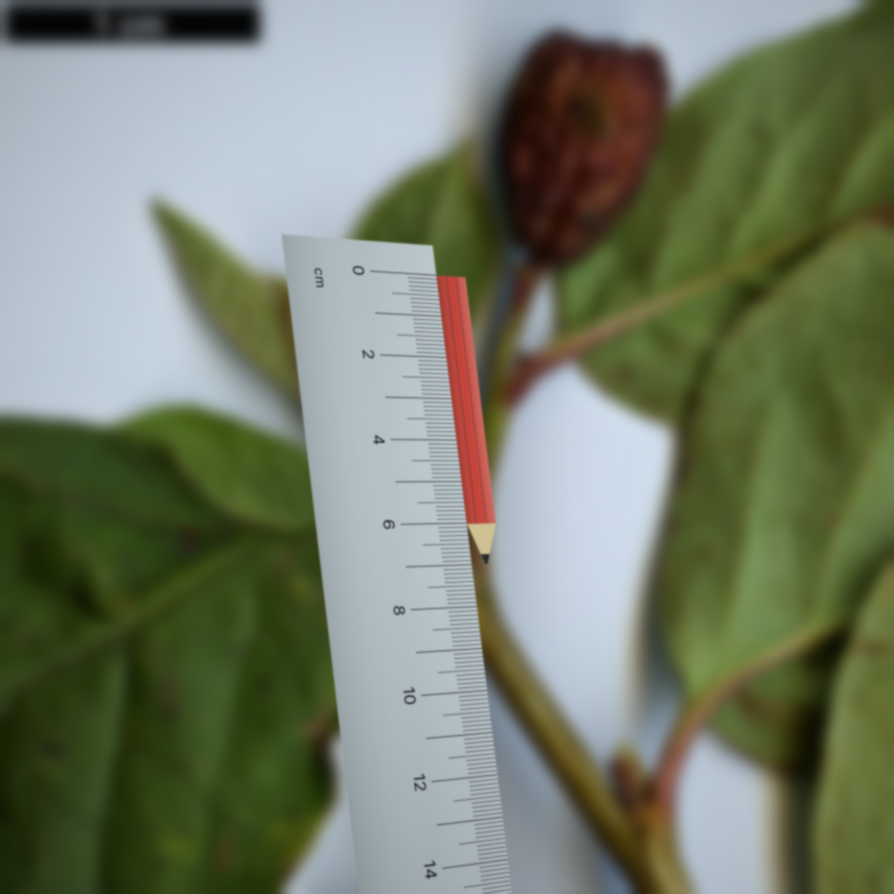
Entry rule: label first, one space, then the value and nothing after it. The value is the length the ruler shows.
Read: 7 cm
